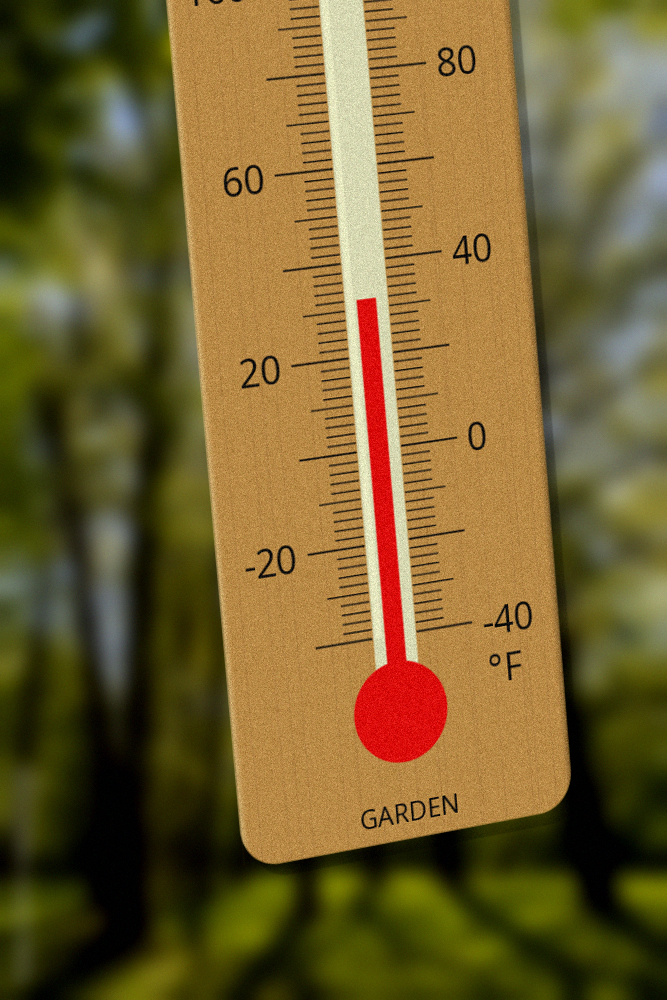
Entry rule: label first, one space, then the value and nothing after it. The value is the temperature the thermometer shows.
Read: 32 °F
